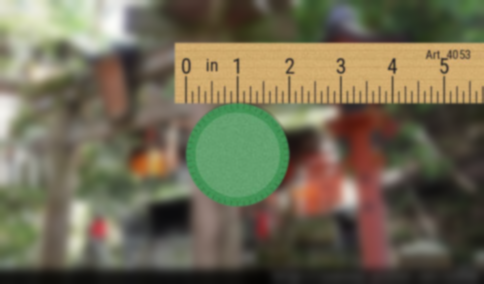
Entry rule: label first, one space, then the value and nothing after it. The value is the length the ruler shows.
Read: 2 in
